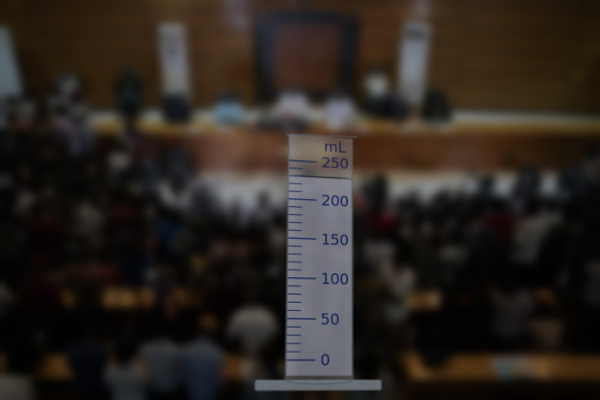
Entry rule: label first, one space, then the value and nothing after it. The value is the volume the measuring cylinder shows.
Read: 230 mL
